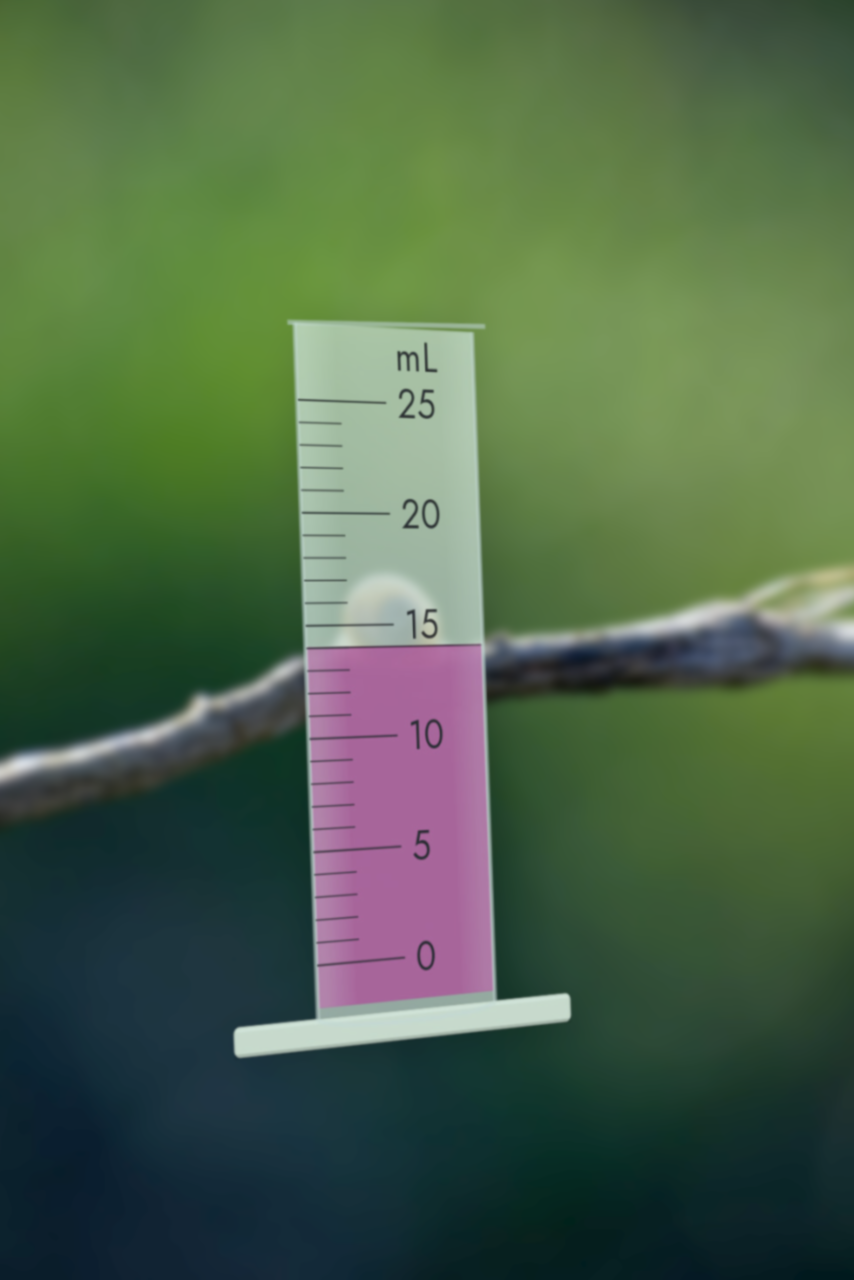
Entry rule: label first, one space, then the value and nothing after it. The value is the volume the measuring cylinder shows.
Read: 14 mL
